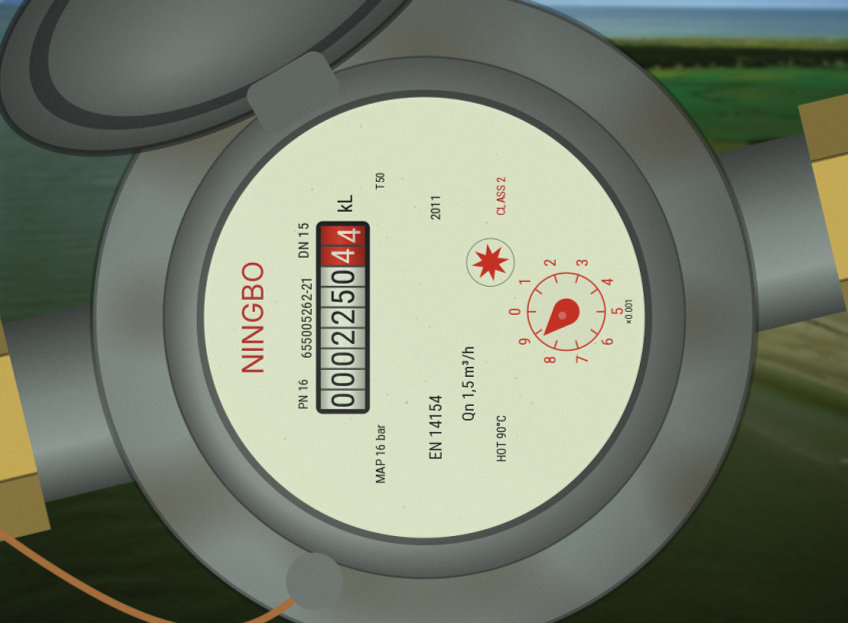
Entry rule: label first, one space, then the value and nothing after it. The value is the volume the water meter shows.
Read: 2250.438 kL
